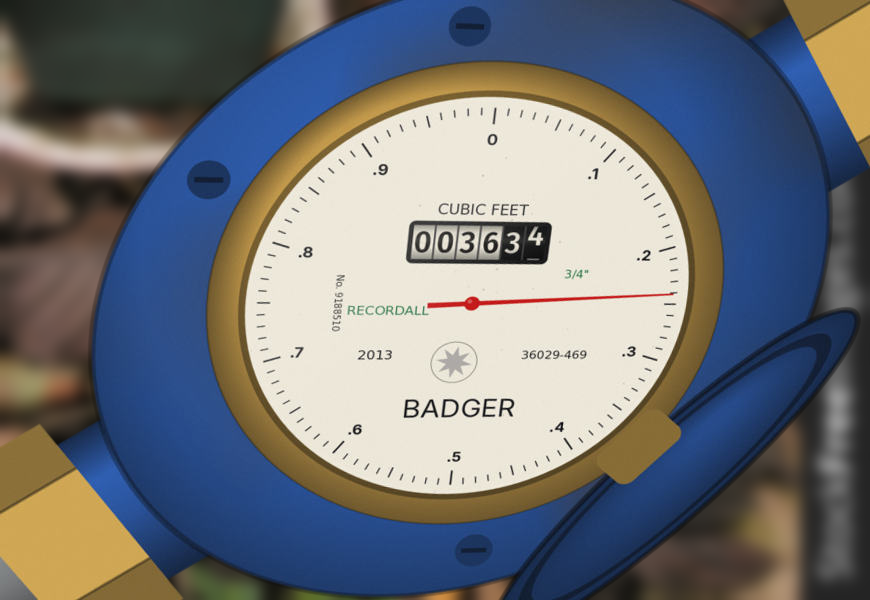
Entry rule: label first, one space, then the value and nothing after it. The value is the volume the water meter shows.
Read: 3634.24 ft³
